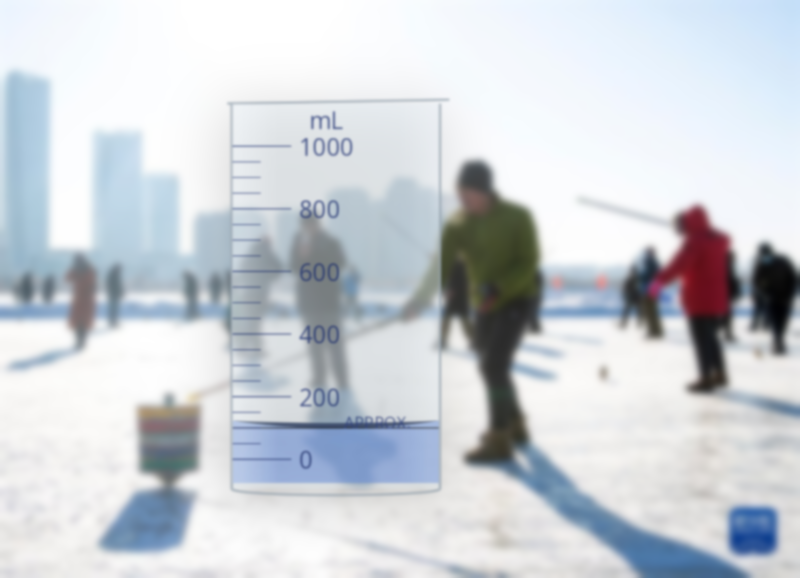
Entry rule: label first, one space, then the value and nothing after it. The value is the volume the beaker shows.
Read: 100 mL
